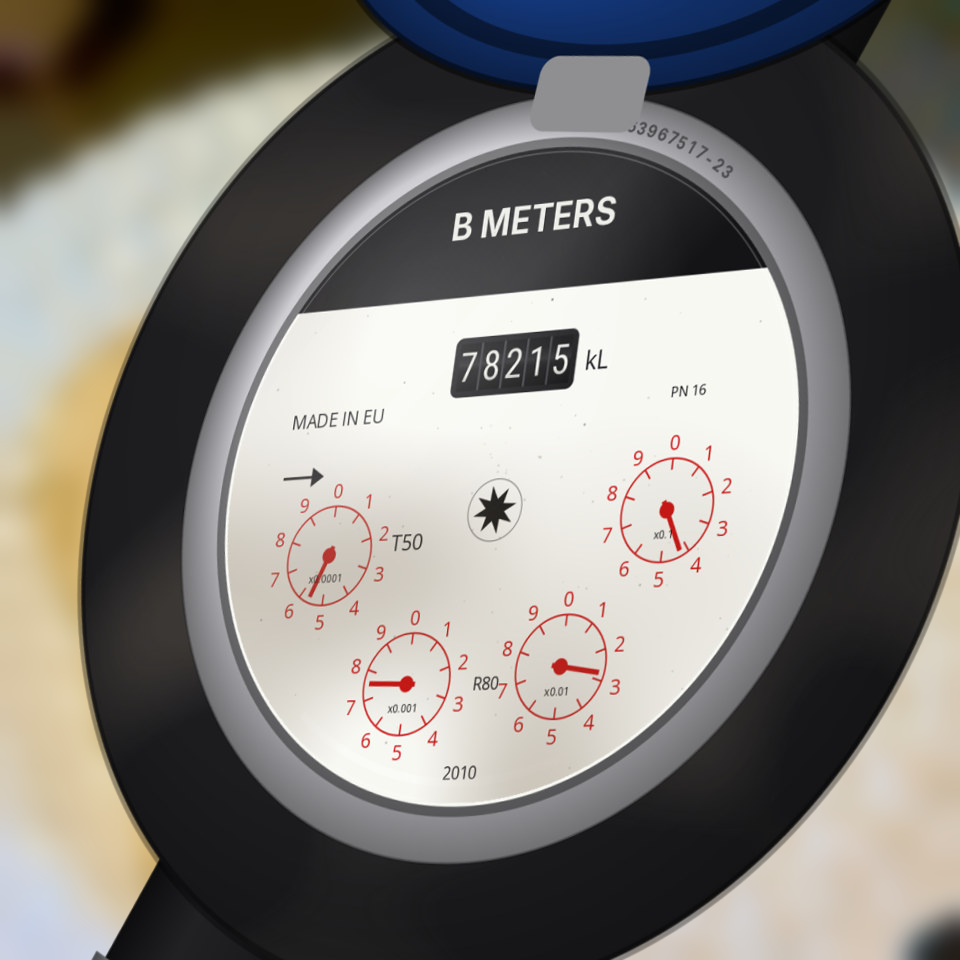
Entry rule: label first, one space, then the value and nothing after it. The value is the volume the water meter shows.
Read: 78215.4275 kL
